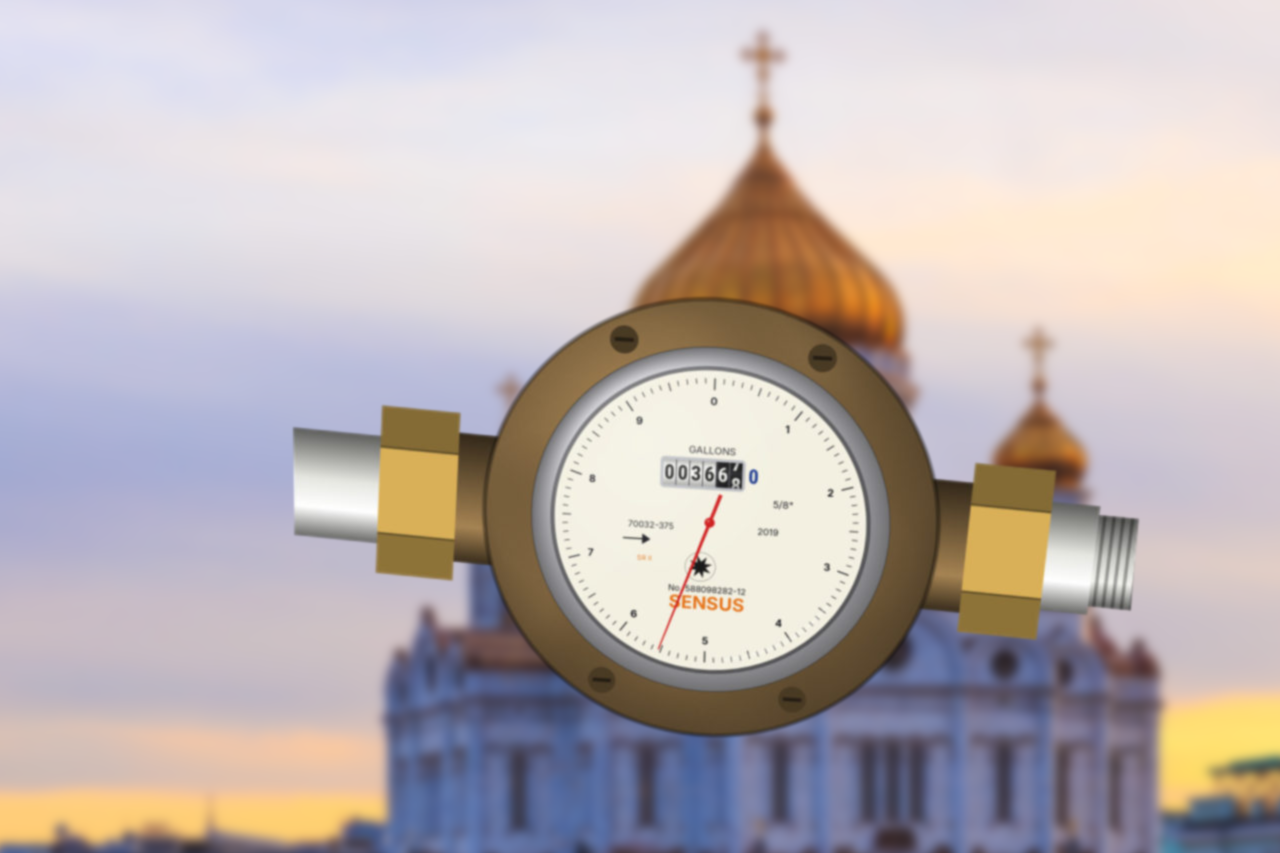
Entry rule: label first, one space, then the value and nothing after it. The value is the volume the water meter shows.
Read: 36675.5 gal
